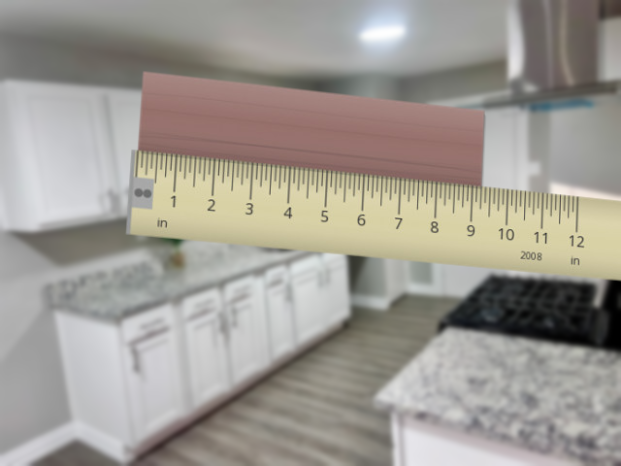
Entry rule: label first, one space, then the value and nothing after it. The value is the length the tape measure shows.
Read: 9.25 in
